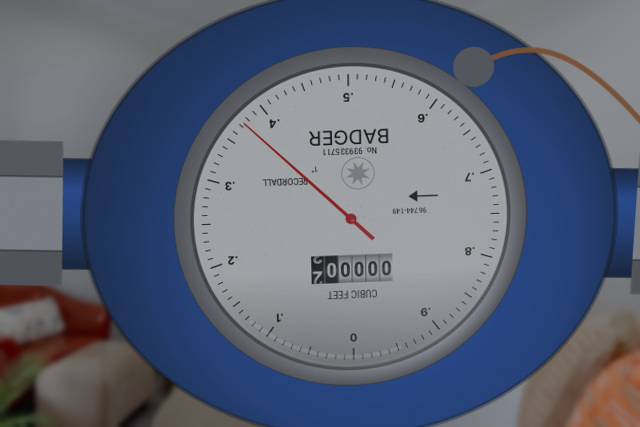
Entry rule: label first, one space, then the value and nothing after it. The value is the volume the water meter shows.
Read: 2.37 ft³
